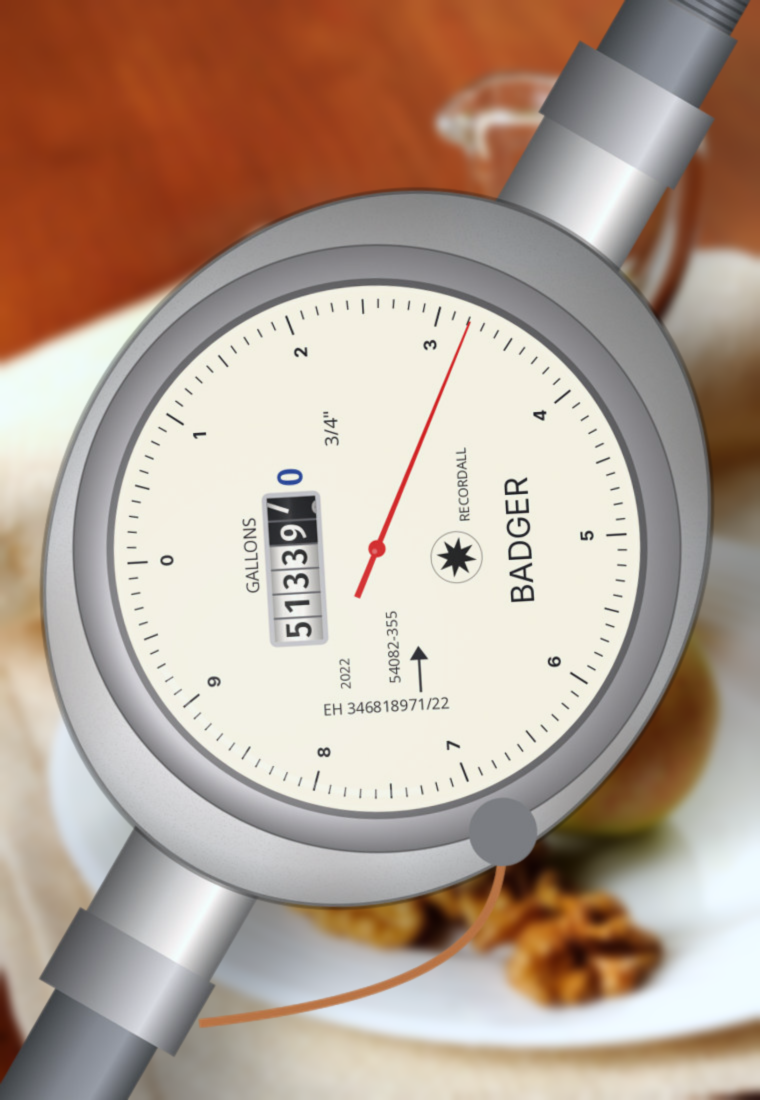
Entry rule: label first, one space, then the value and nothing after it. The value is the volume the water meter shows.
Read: 5133973.2 gal
